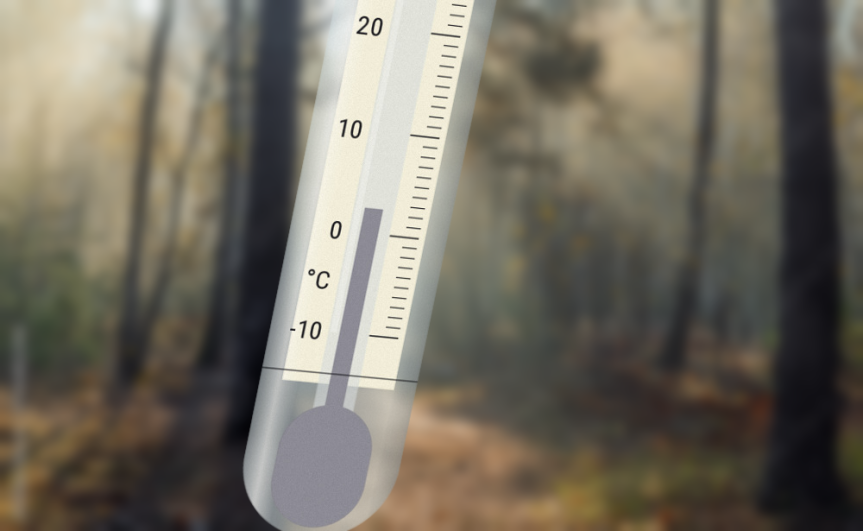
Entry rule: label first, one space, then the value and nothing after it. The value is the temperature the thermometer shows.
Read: 2.5 °C
